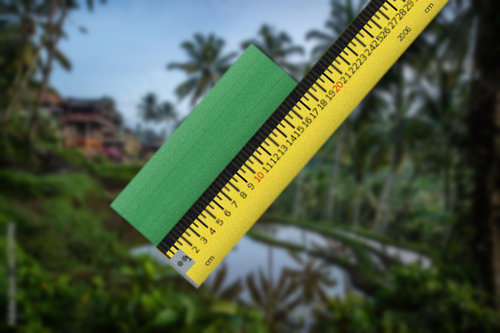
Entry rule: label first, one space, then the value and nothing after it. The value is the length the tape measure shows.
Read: 18 cm
